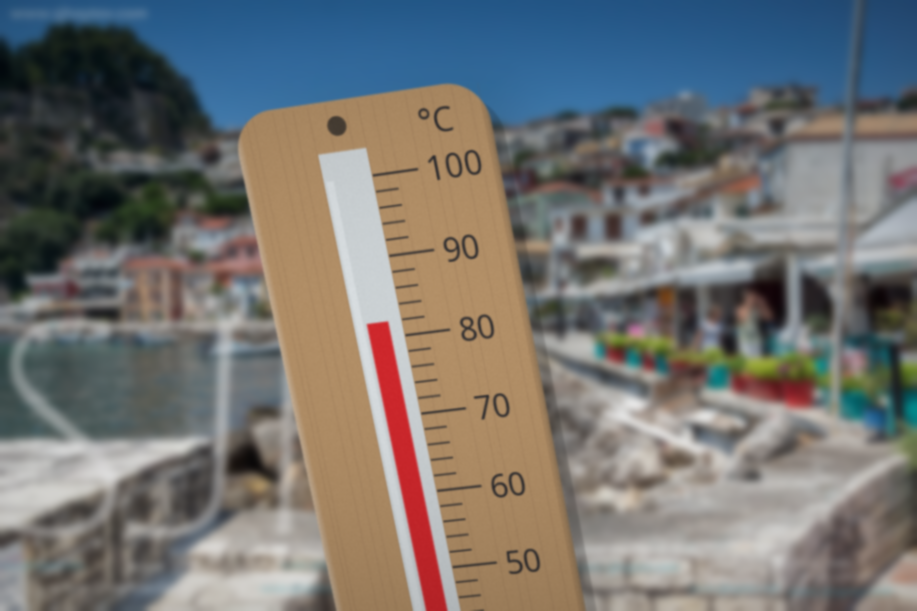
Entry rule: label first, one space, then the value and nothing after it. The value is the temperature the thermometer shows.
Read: 82 °C
